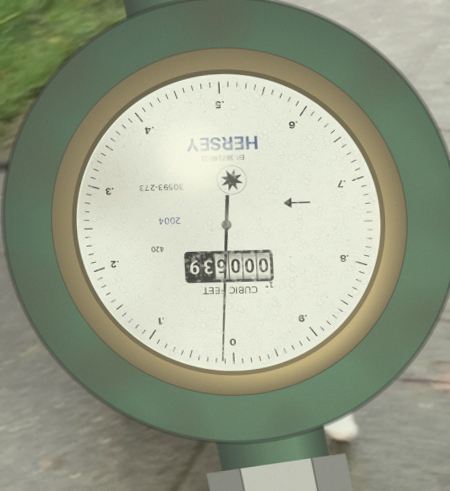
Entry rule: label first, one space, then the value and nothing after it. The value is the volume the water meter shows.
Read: 639.01 ft³
